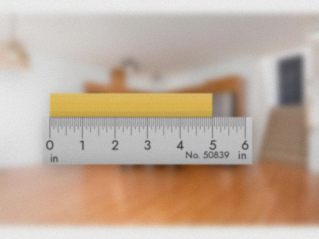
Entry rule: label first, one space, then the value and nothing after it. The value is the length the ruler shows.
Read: 5 in
